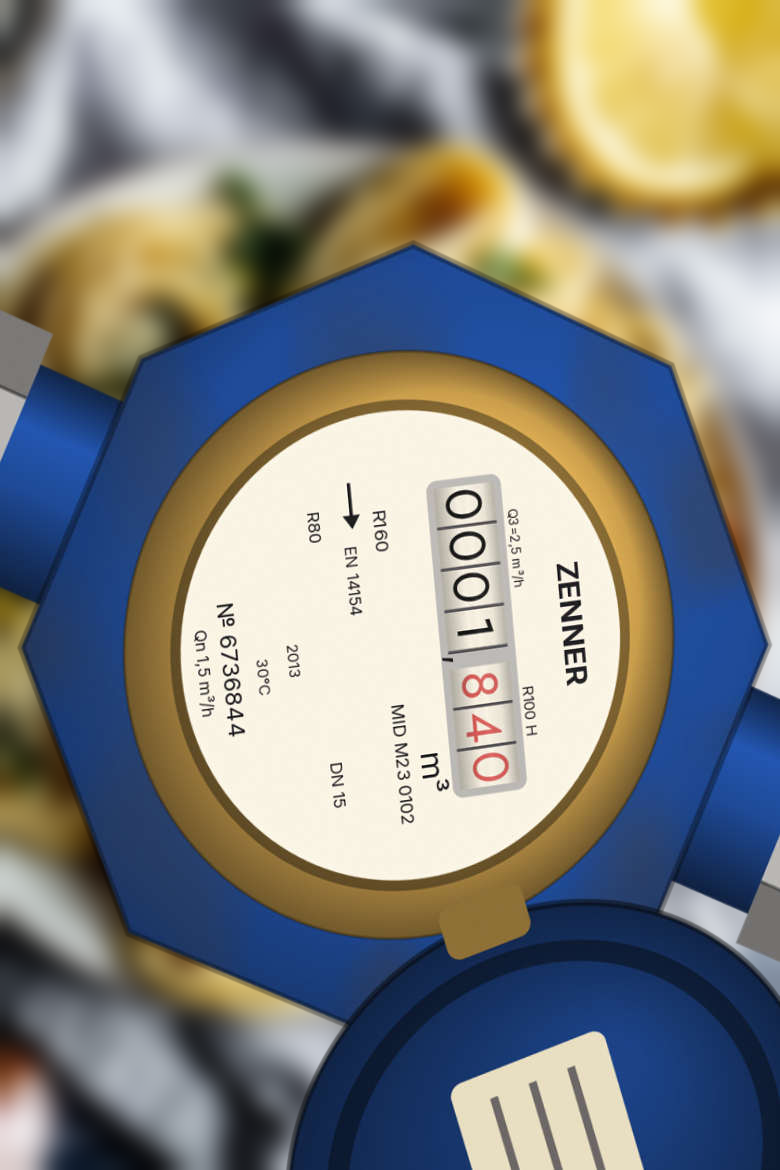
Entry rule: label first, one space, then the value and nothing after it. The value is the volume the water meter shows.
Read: 1.840 m³
